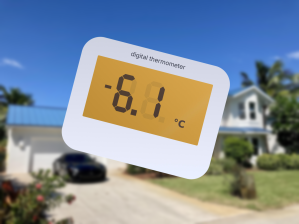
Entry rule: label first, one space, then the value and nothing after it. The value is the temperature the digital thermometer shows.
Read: -6.1 °C
